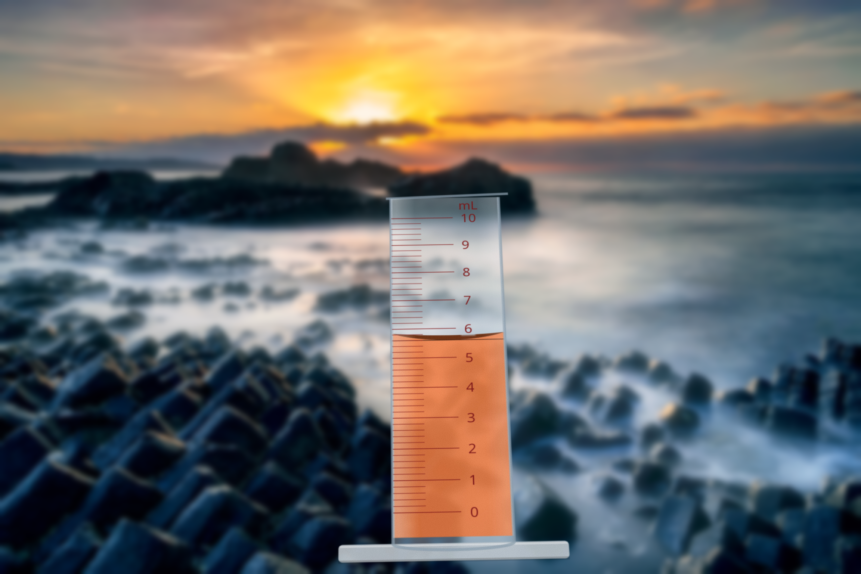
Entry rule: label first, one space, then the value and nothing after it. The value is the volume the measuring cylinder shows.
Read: 5.6 mL
